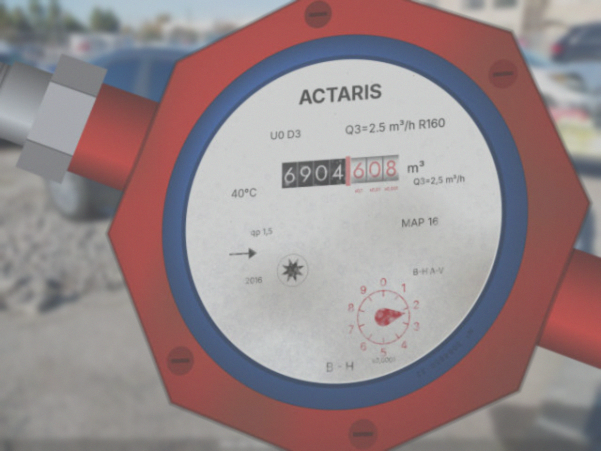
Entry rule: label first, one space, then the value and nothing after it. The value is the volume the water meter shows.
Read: 6904.6082 m³
